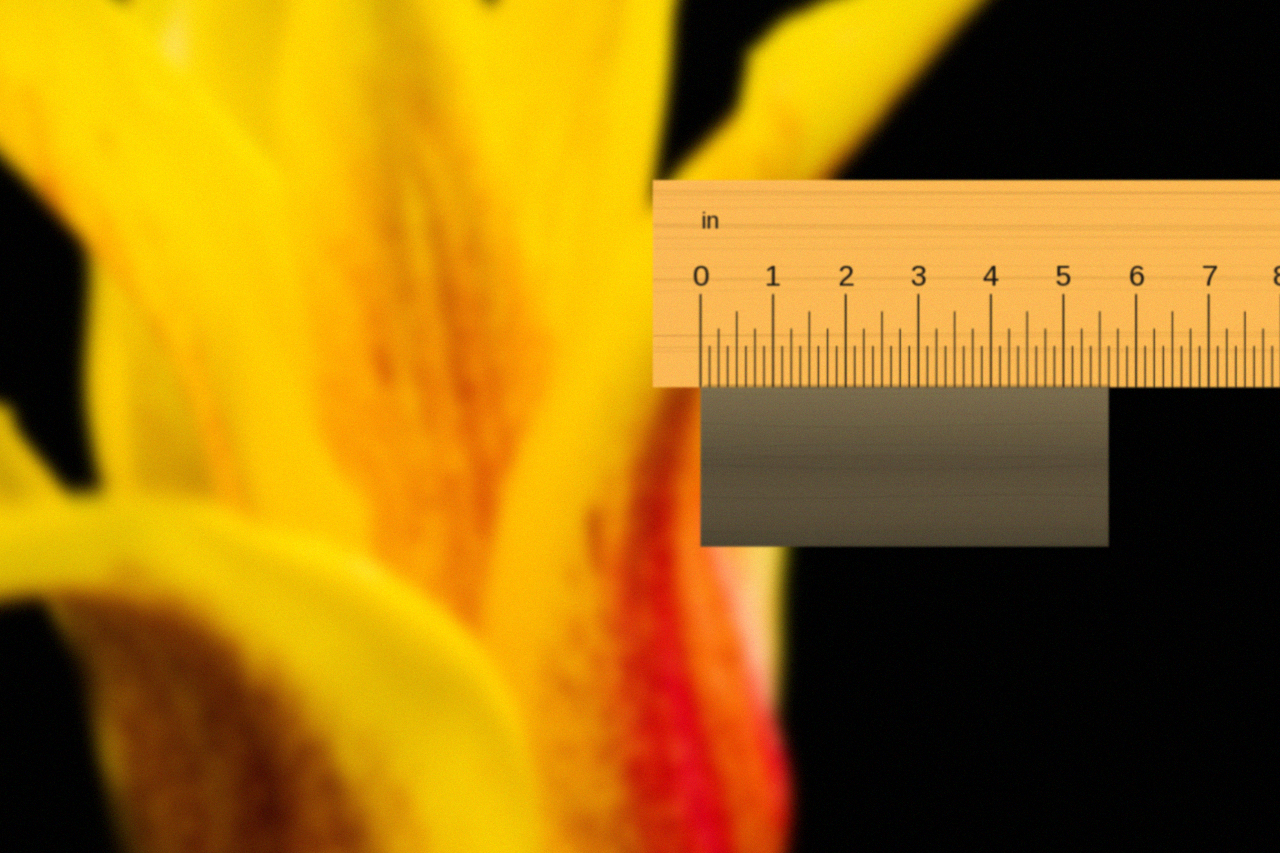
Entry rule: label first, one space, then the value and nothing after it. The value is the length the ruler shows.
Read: 5.625 in
